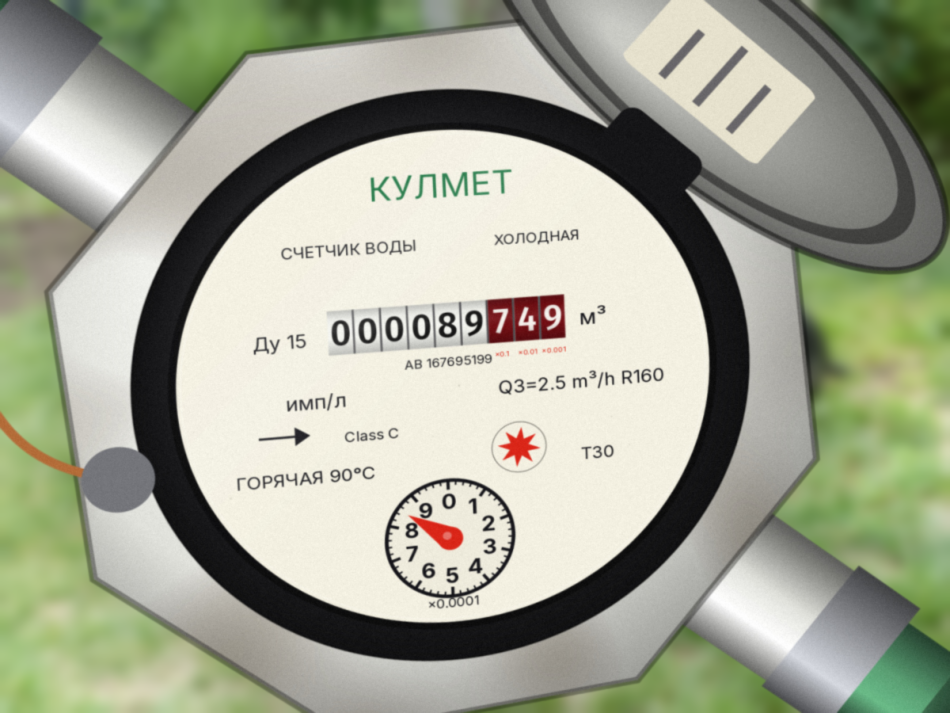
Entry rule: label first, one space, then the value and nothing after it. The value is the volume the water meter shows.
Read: 89.7498 m³
